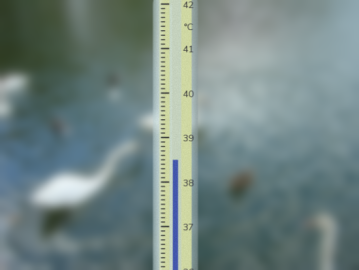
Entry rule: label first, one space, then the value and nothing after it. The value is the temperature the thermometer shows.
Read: 38.5 °C
